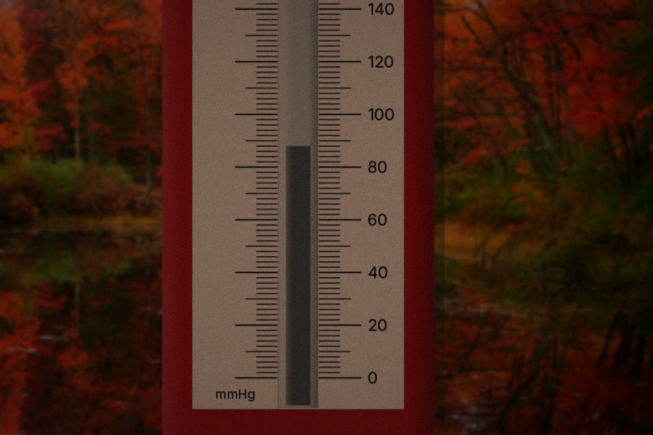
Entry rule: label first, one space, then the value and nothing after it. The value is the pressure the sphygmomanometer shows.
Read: 88 mmHg
